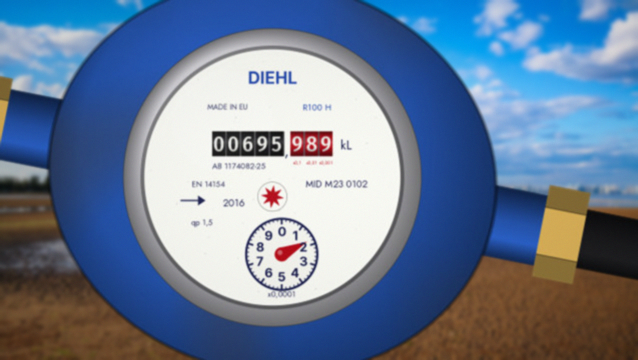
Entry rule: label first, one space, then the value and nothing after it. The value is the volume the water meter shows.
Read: 695.9891 kL
